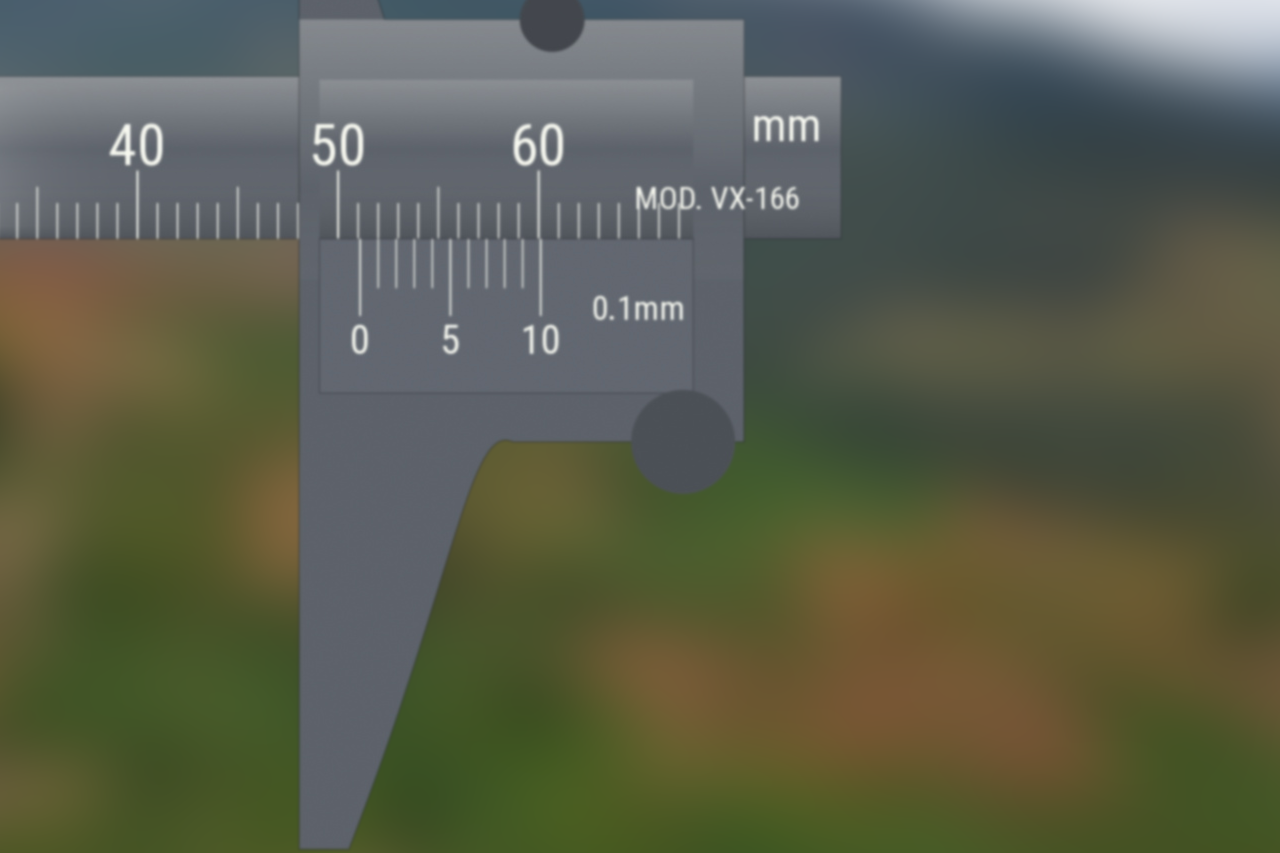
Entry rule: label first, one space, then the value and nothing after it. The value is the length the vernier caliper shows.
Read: 51.1 mm
